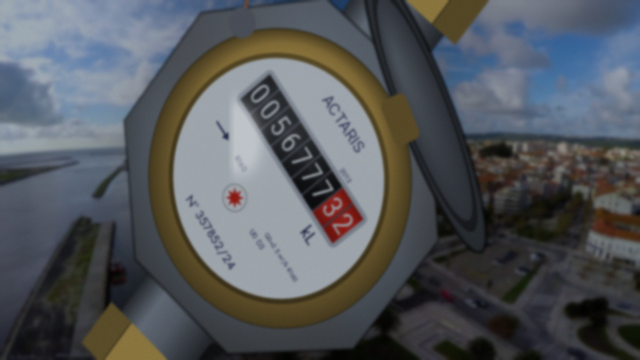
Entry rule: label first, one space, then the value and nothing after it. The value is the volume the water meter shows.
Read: 56777.32 kL
